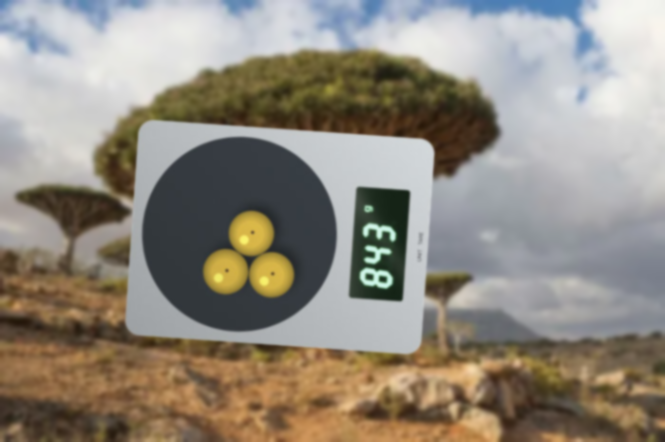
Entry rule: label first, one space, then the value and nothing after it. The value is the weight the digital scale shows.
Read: 843 g
